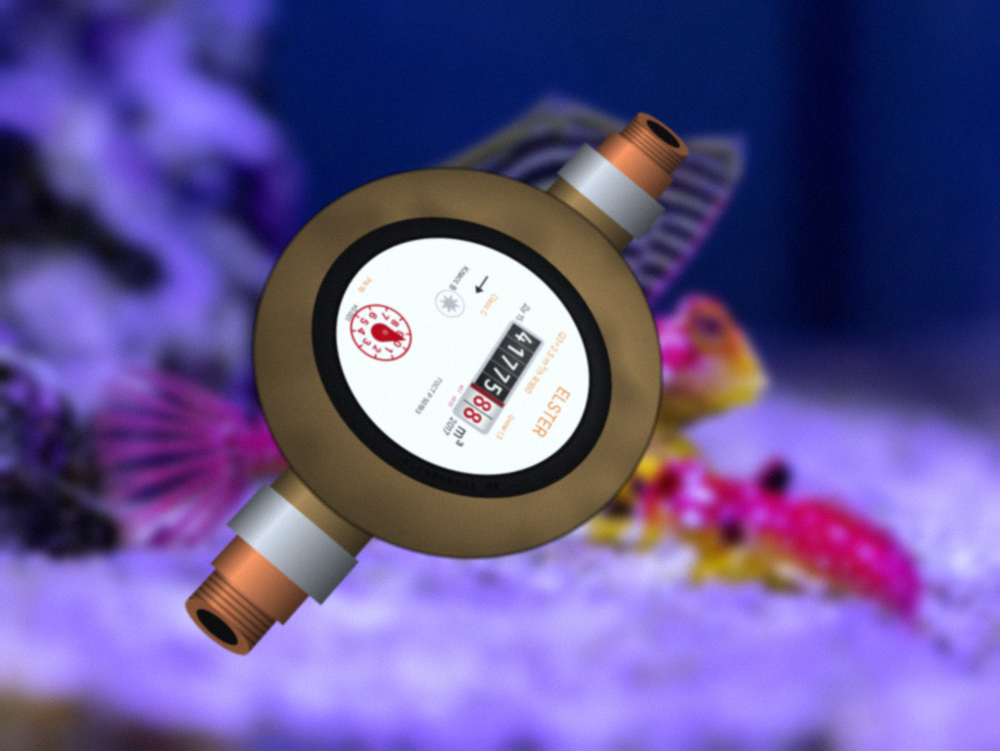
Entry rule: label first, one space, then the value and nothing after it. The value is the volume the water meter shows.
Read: 41775.879 m³
